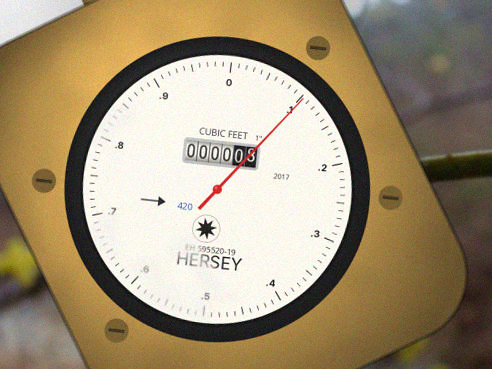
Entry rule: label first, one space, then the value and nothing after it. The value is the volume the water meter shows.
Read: 8.10 ft³
